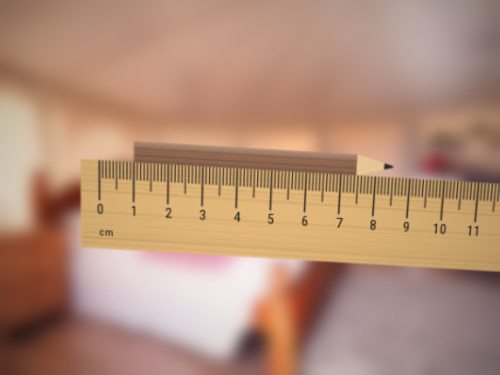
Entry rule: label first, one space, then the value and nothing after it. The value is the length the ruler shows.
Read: 7.5 cm
